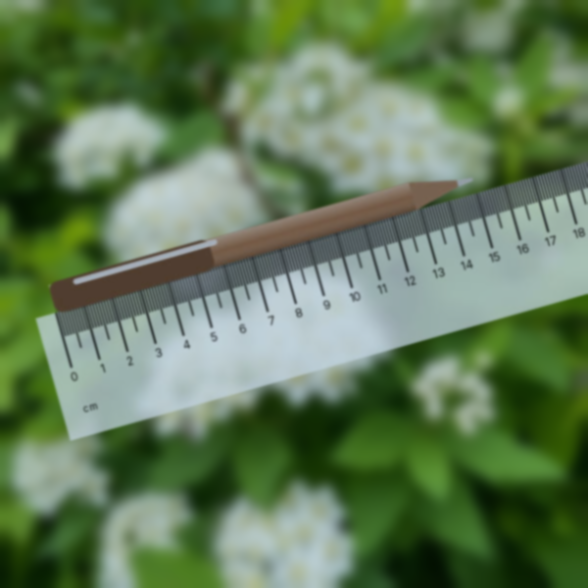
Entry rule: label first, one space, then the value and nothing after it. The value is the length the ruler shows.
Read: 15 cm
